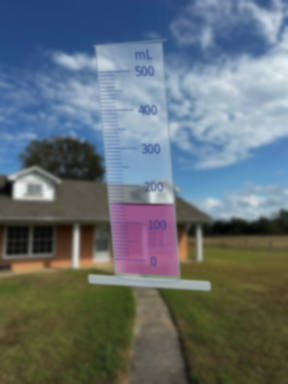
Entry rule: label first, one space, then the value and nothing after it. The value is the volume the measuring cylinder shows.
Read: 150 mL
